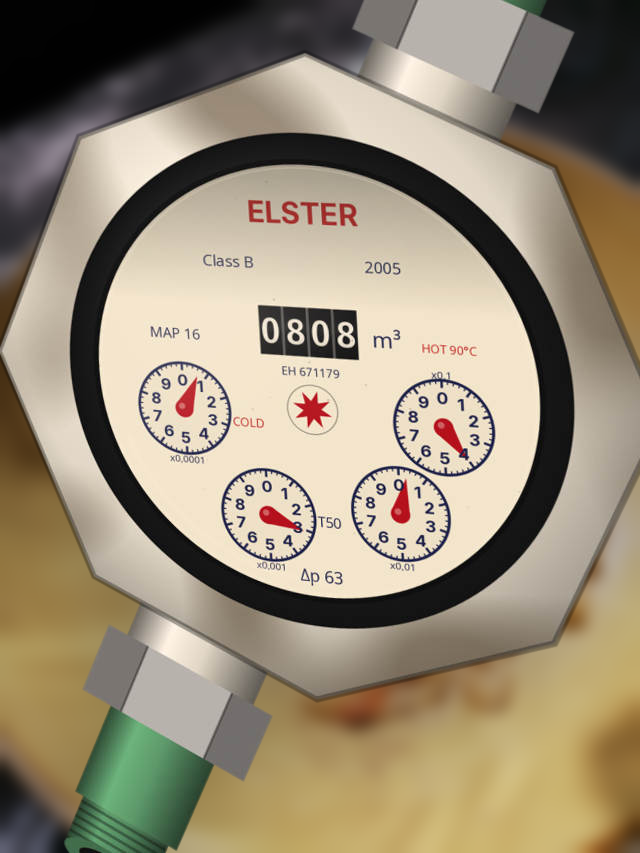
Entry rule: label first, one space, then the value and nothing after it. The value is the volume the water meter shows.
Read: 808.4030 m³
